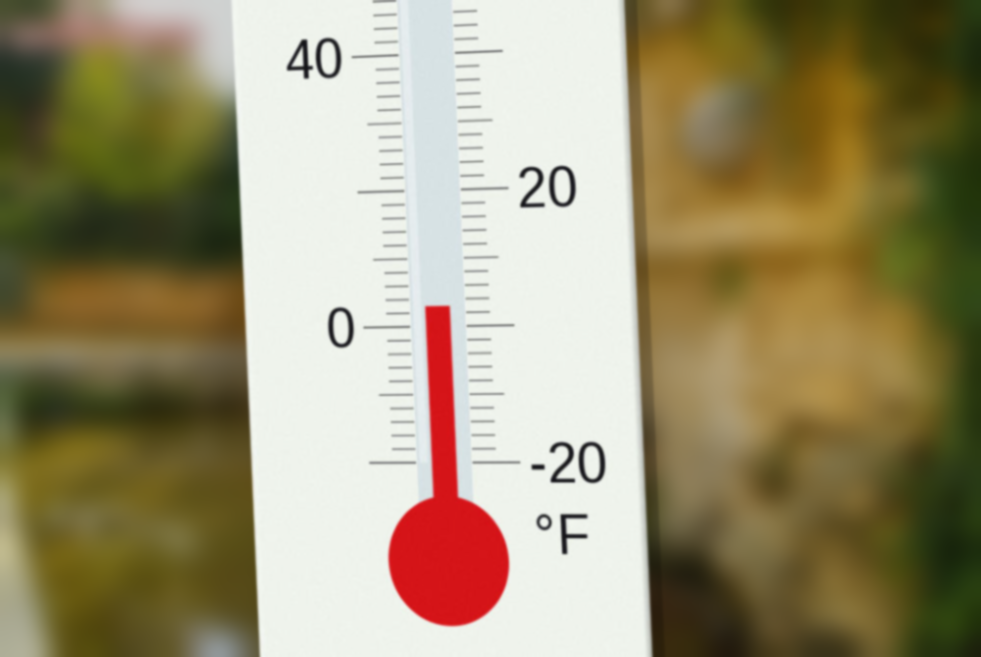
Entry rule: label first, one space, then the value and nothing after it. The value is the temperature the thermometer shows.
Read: 3 °F
